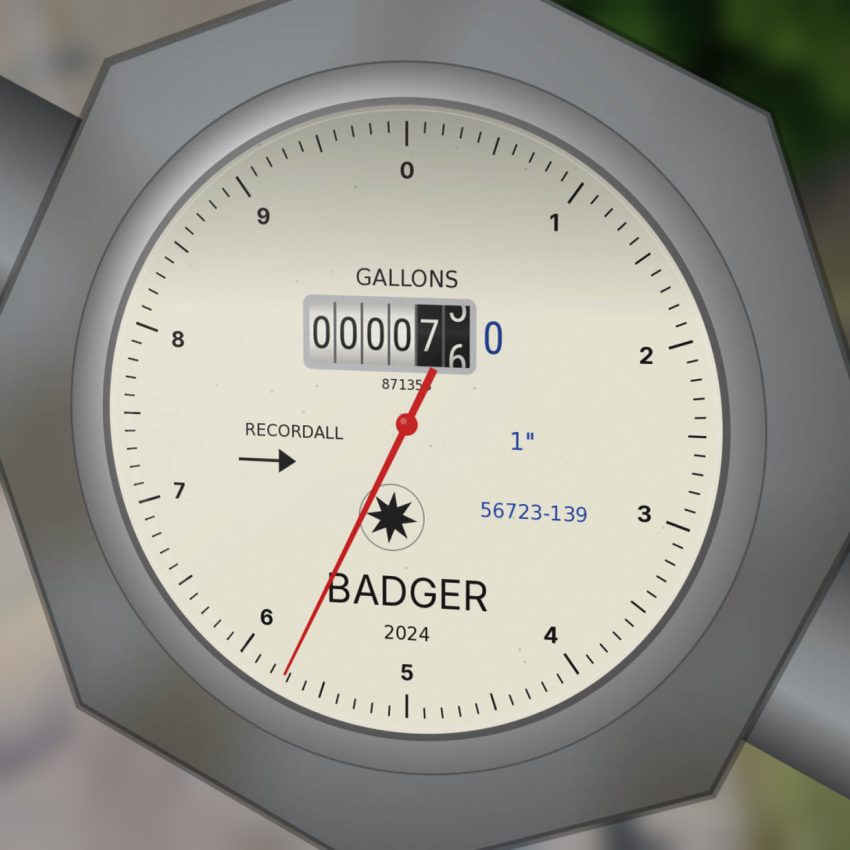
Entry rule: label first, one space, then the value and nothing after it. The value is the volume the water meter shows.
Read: 755.7 gal
